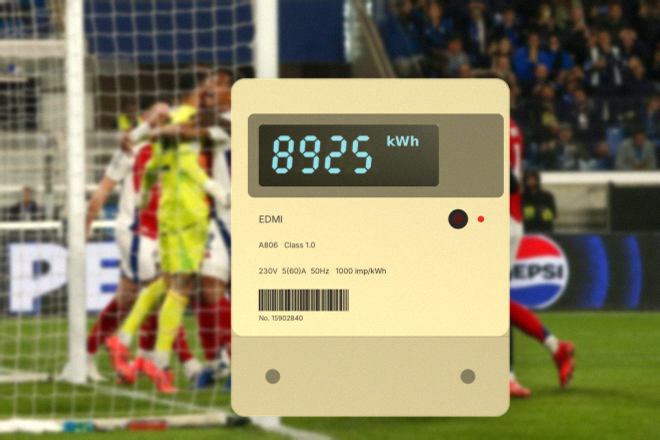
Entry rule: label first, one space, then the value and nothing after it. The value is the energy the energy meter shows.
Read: 8925 kWh
